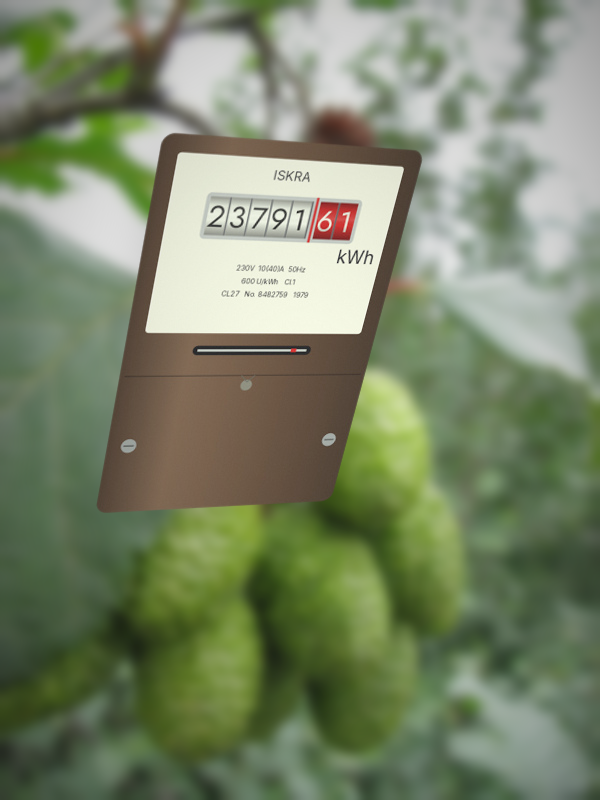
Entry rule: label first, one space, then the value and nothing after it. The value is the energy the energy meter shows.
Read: 23791.61 kWh
